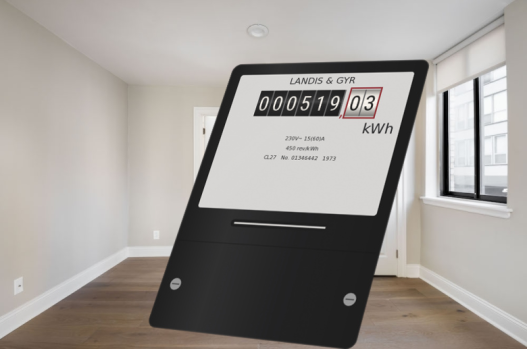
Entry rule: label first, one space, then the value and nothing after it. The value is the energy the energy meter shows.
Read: 519.03 kWh
